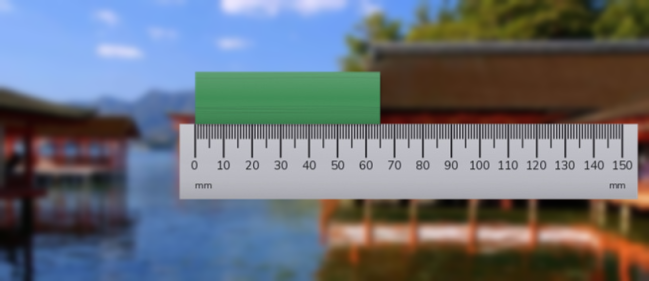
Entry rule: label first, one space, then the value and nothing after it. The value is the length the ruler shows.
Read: 65 mm
